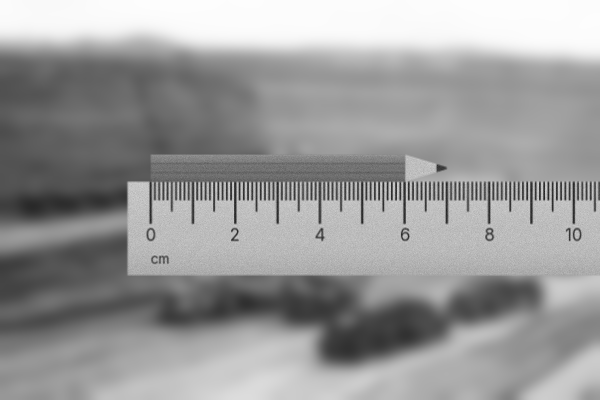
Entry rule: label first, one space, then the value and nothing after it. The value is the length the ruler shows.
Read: 7 cm
